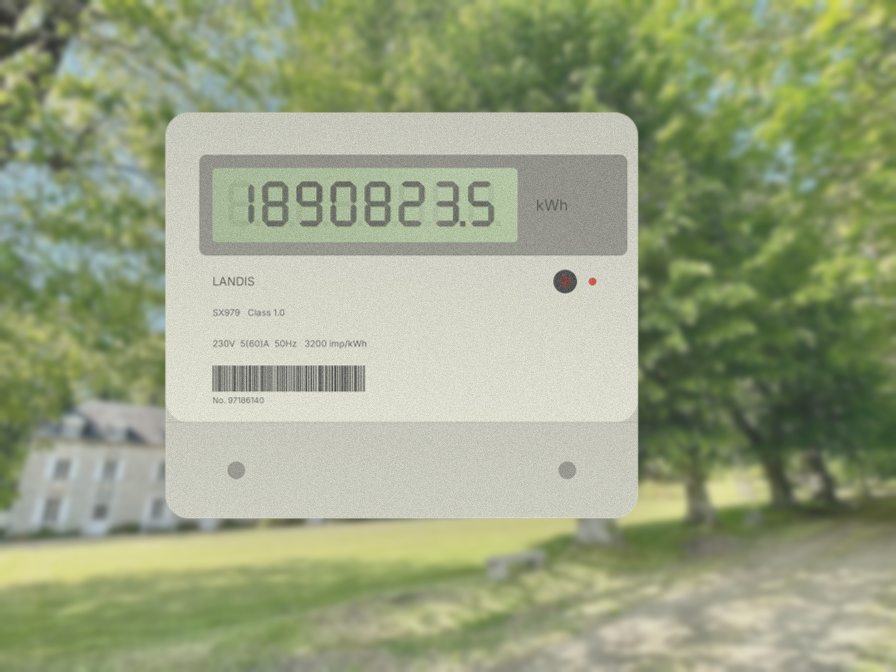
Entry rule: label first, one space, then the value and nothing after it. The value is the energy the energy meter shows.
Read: 1890823.5 kWh
